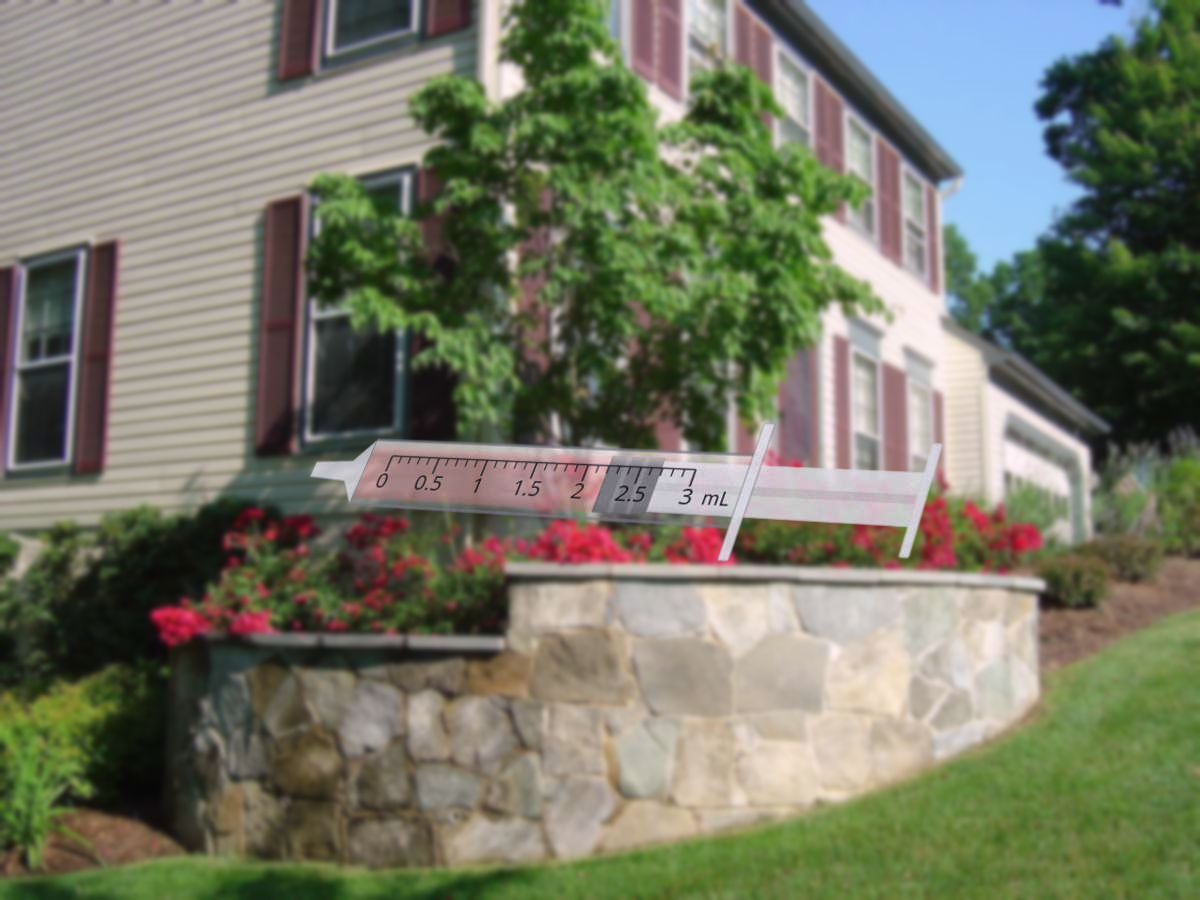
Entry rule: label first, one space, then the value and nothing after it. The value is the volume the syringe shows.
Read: 2.2 mL
